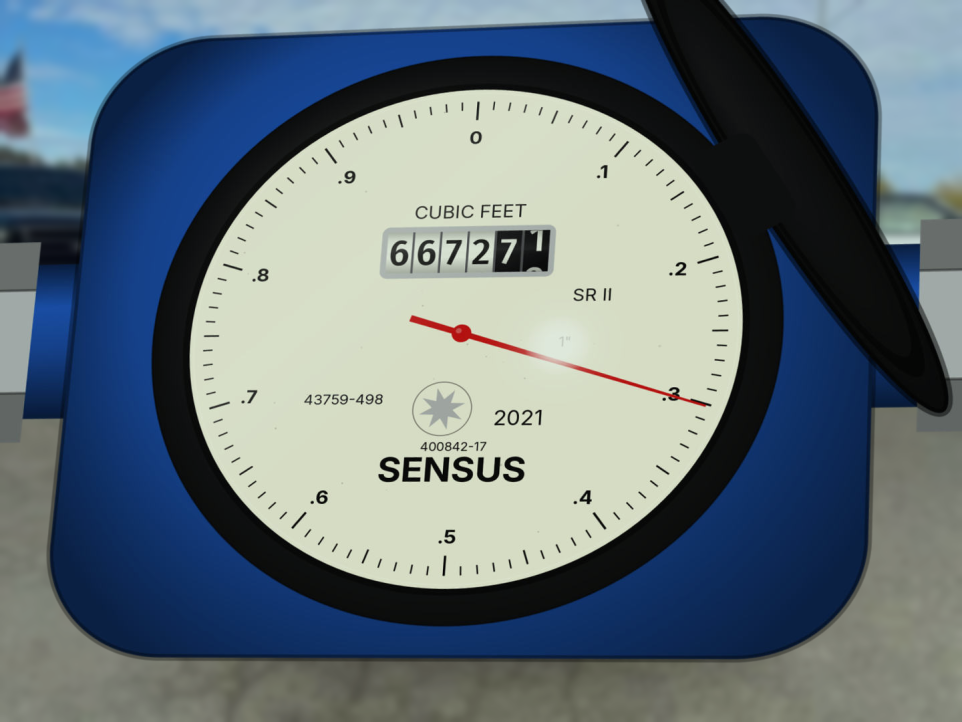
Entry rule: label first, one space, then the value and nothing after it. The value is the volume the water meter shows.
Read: 667271.30 ft³
